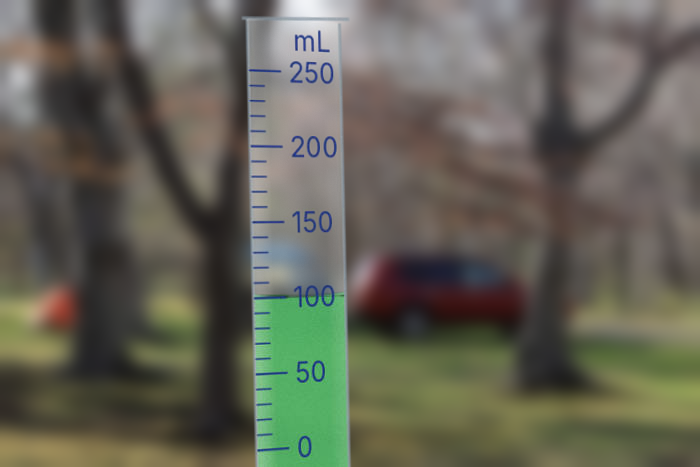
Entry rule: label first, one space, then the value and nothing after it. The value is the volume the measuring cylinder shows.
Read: 100 mL
